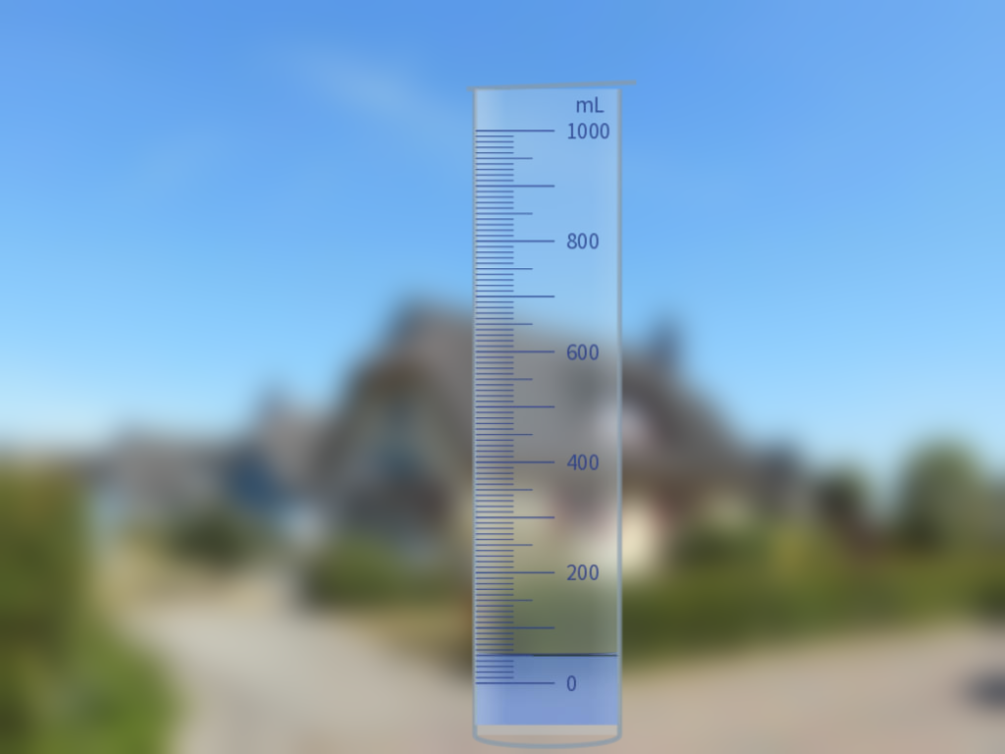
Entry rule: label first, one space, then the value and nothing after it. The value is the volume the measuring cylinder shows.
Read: 50 mL
